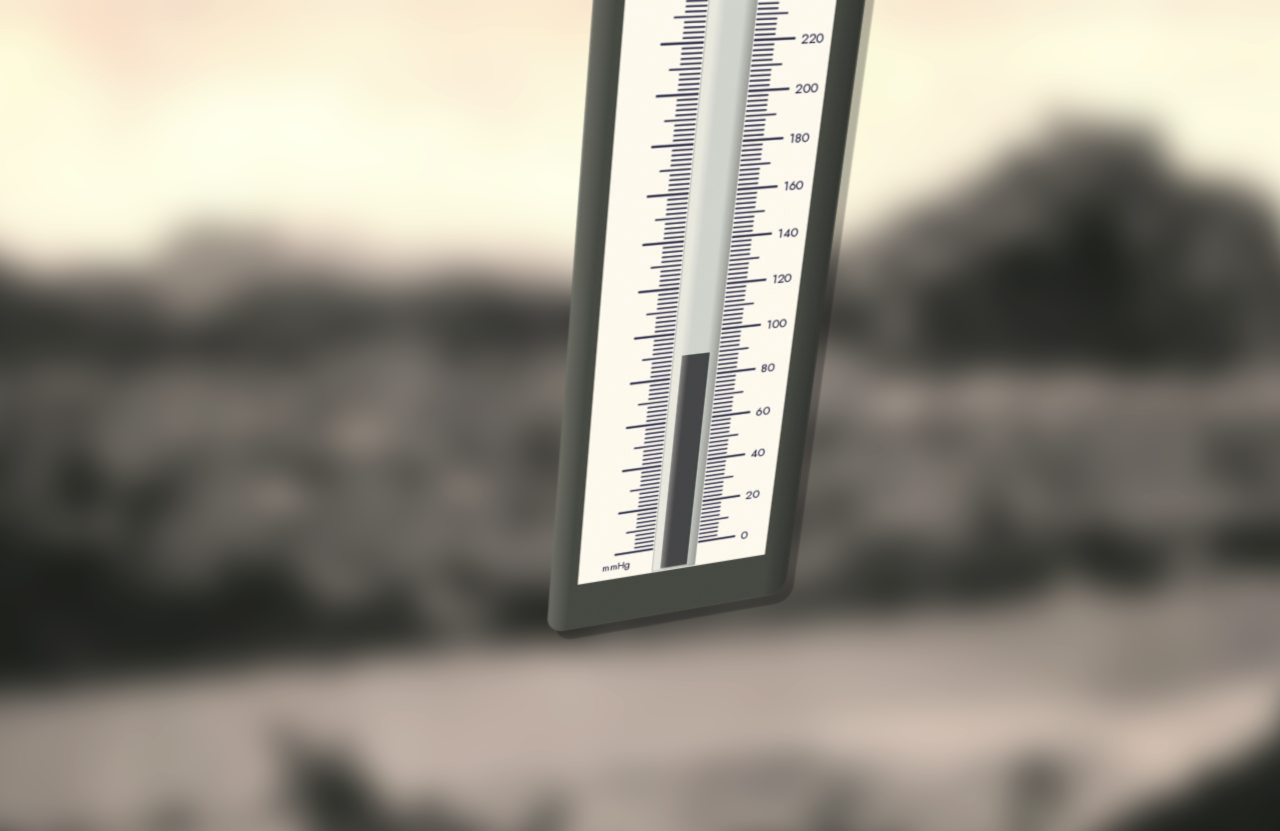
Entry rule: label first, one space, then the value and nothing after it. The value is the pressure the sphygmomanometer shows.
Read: 90 mmHg
